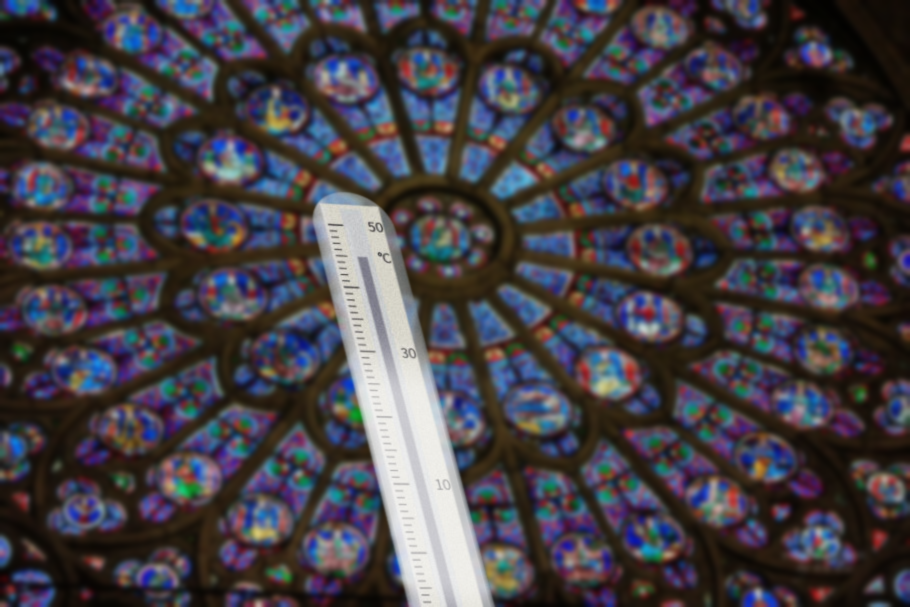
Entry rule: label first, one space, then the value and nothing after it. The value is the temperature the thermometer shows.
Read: 45 °C
